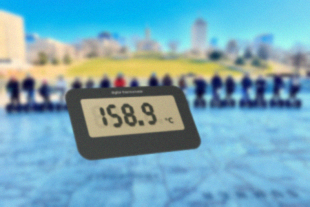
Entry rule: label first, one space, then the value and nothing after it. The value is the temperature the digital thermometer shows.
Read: 158.9 °C
